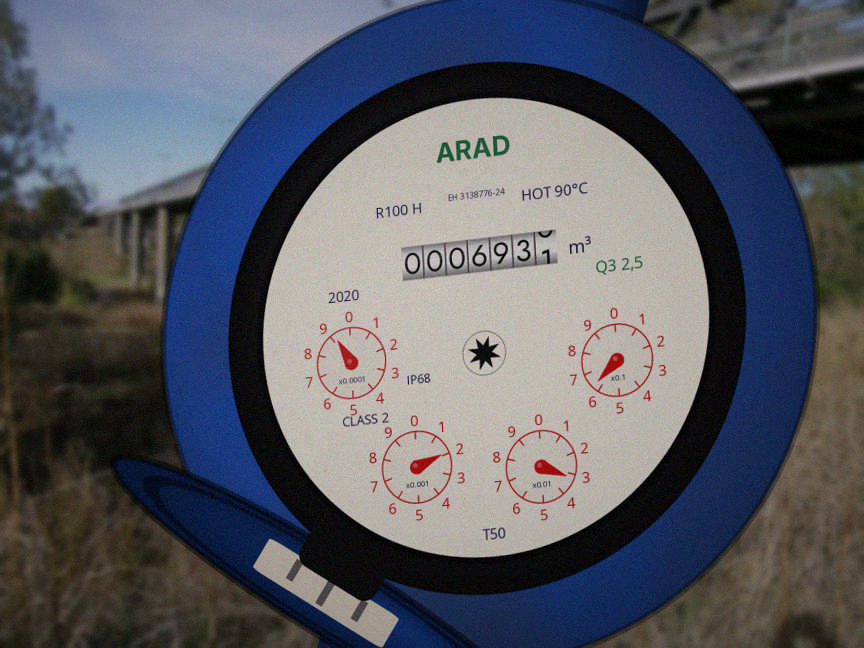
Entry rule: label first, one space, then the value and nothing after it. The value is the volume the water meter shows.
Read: 6930.6319 m³
